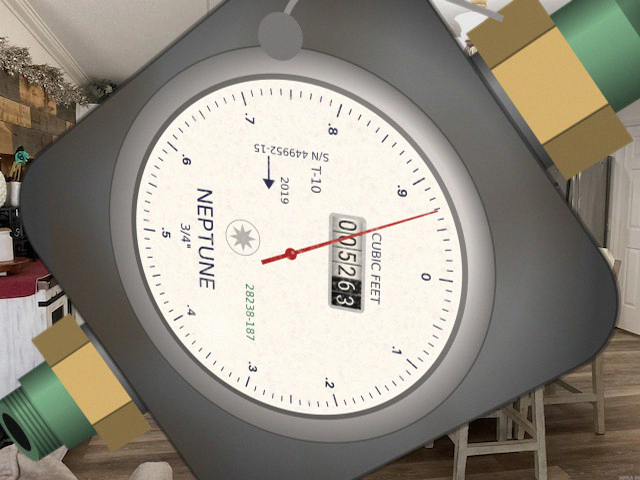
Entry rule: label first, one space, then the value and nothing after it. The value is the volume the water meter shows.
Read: 5262.93 ft³
